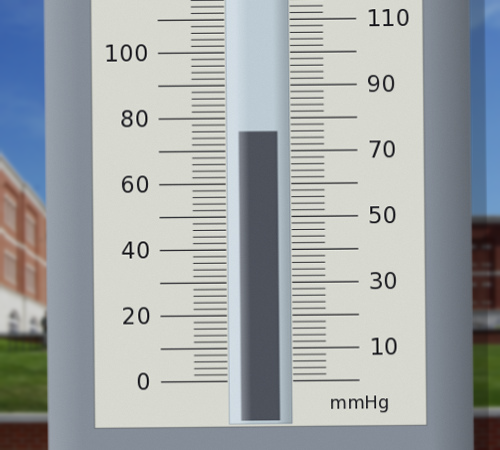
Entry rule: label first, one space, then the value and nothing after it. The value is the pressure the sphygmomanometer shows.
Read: 76 mmHg
